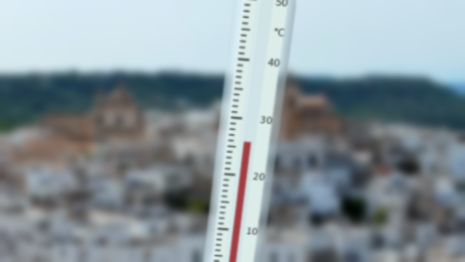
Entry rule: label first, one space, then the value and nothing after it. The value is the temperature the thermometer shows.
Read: 26 °C
